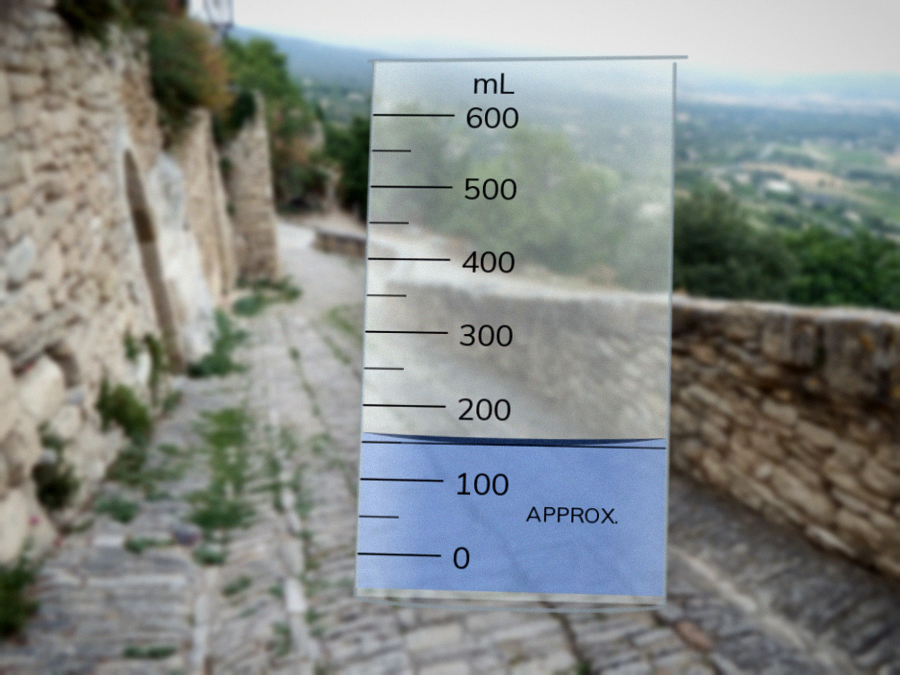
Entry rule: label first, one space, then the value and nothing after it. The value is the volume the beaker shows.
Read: 150 mL
